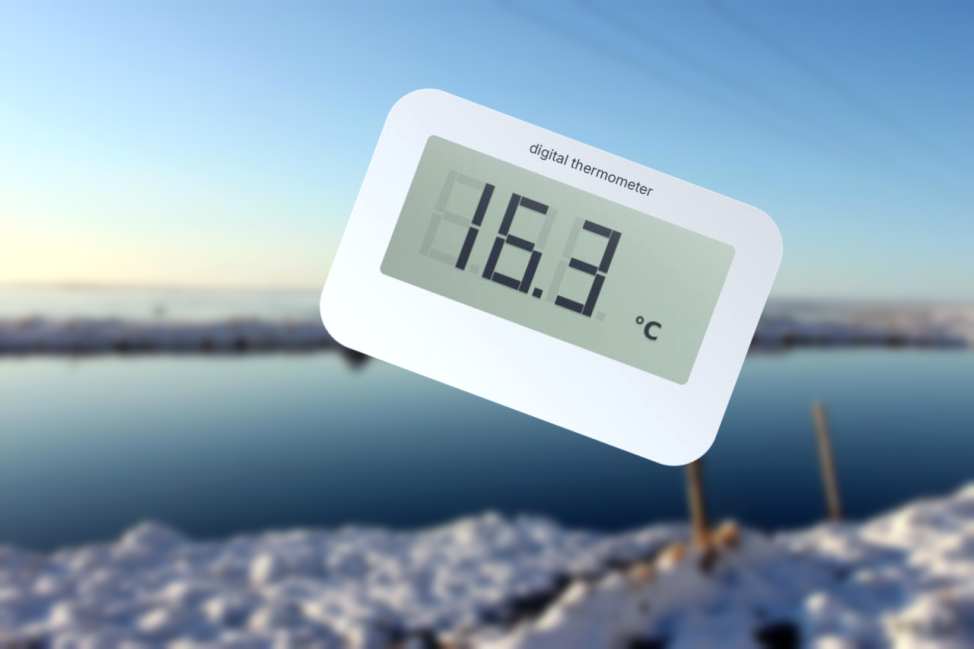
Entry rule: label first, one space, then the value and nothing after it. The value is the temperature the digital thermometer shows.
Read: 16.3 °C
